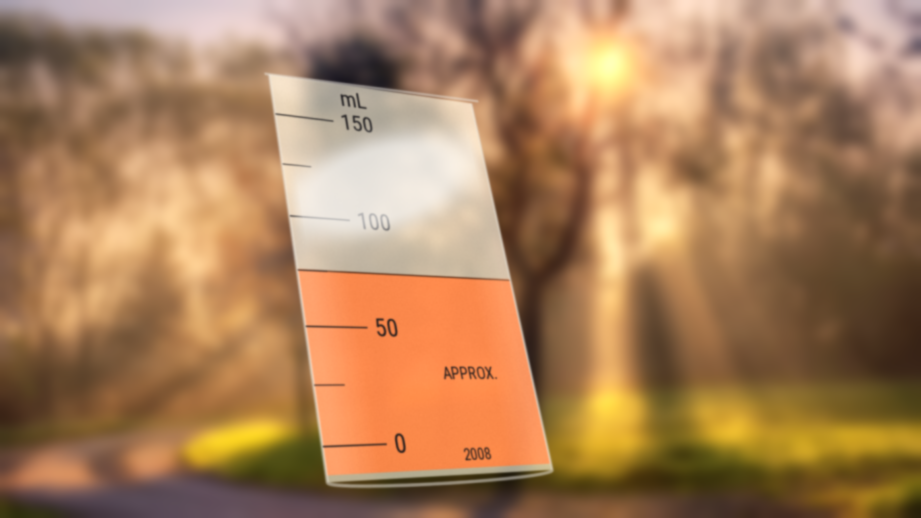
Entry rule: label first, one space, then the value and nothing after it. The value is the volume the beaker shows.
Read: 75 mL
